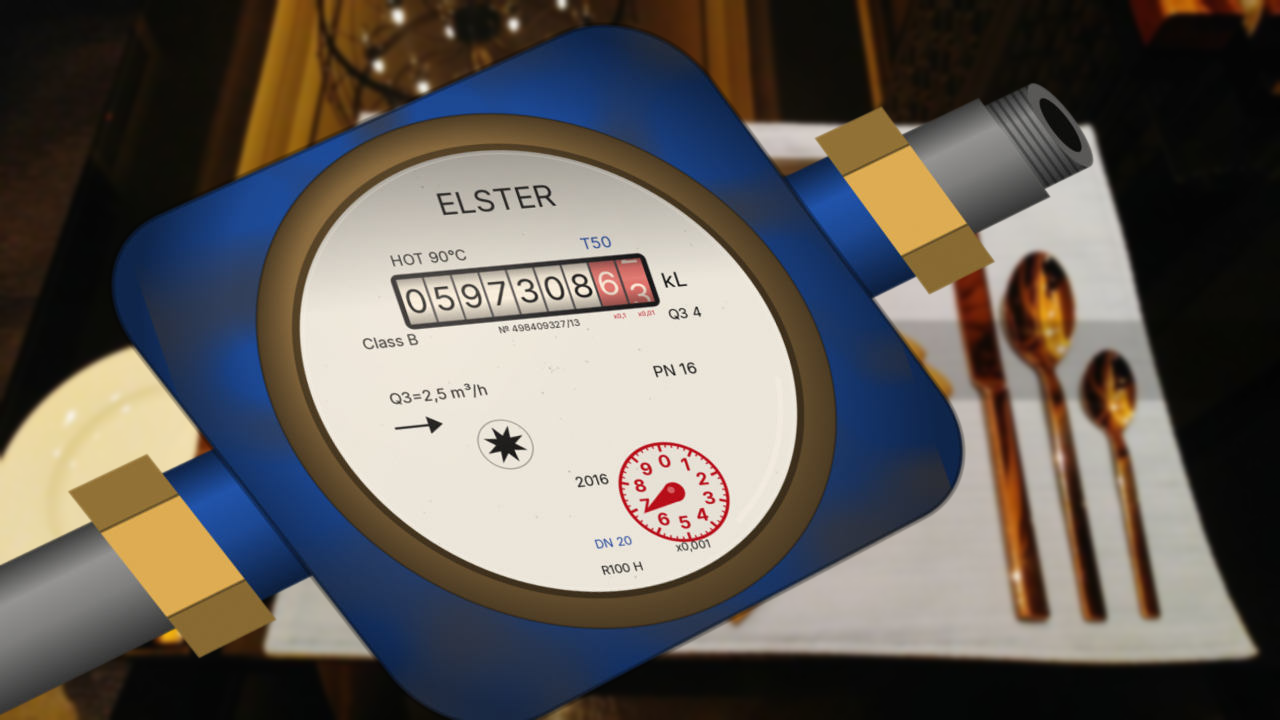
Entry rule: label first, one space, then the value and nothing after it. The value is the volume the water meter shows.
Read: 597308.626 kL
